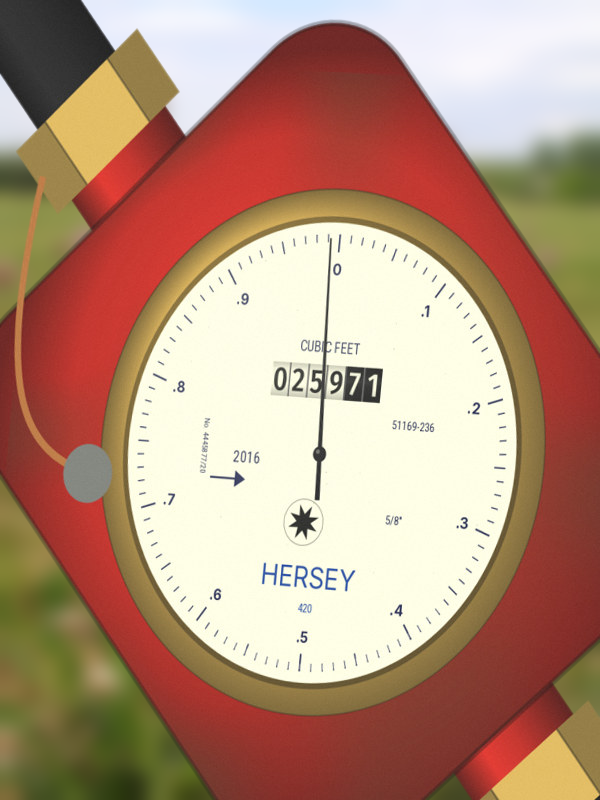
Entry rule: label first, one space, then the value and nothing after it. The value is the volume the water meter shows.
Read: 25970.99 ft³
